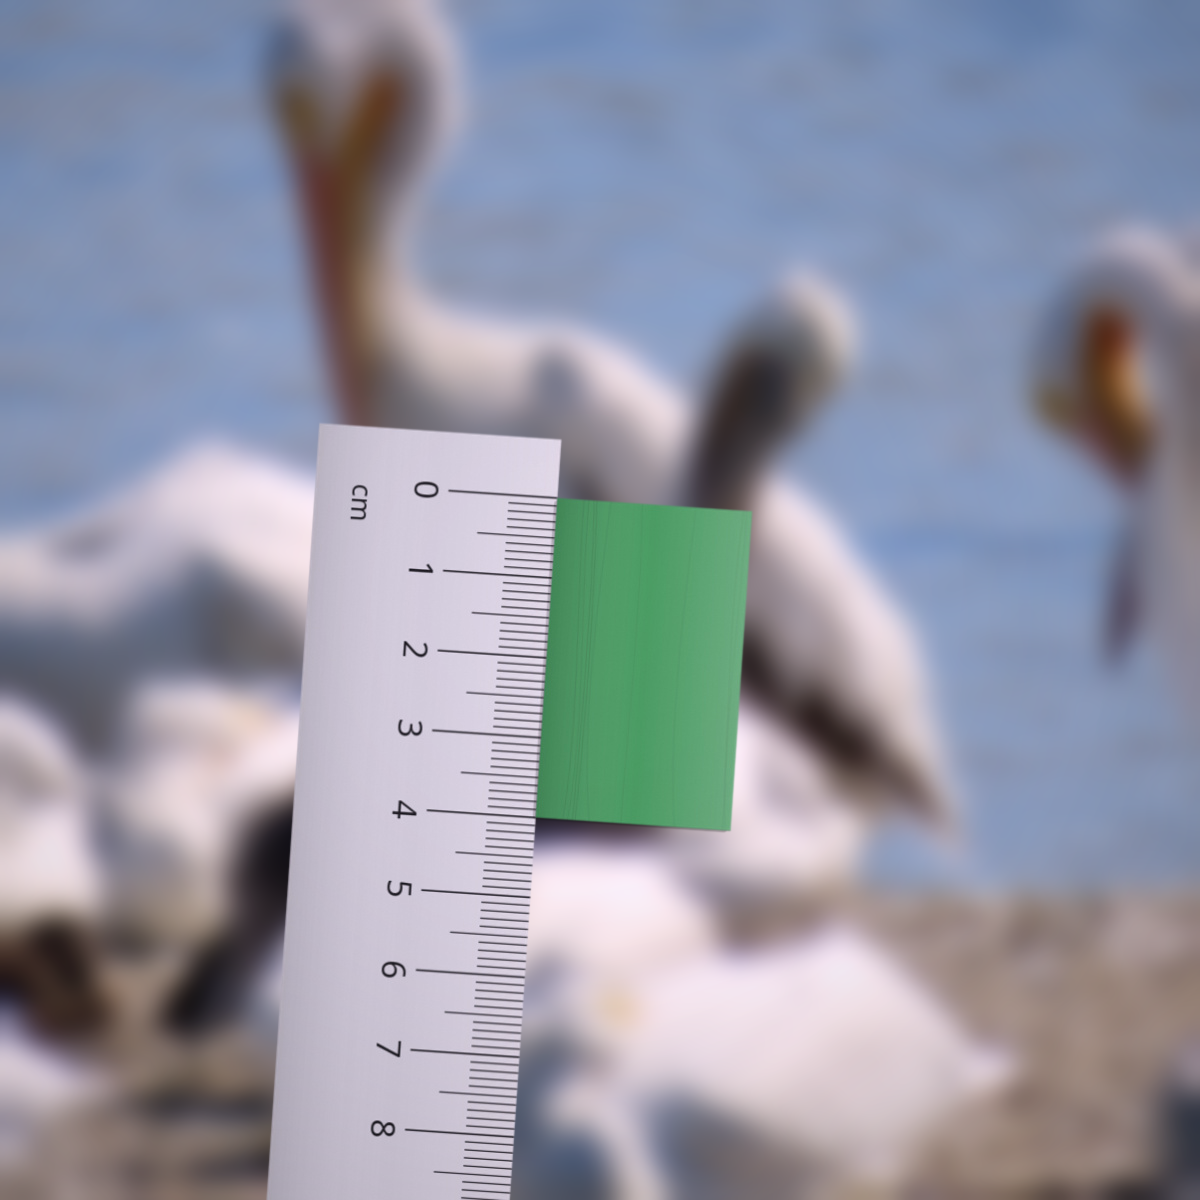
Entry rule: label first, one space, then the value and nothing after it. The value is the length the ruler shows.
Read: 4 cm
